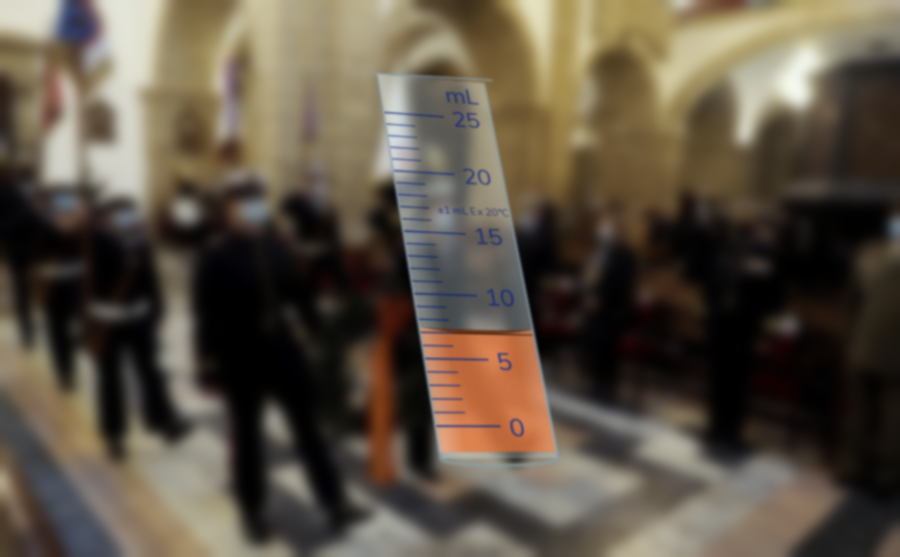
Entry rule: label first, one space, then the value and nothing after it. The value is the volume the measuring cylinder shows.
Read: 7 mL
